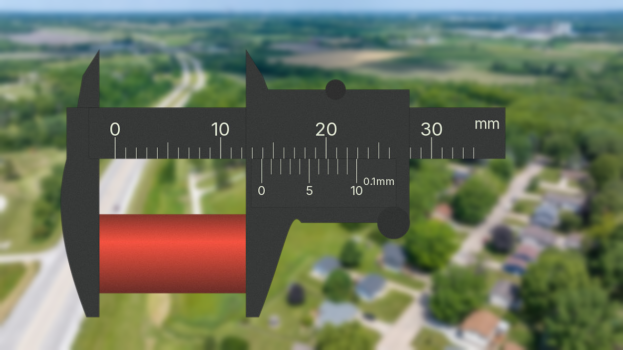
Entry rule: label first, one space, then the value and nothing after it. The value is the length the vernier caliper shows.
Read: 13.9 mm
